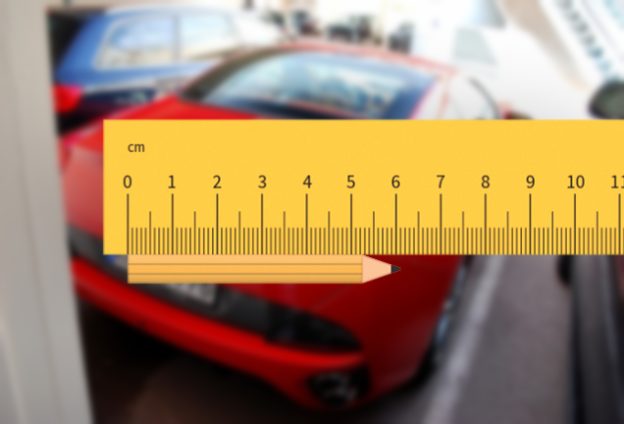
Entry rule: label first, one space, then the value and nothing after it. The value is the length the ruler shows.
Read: 6.1 cm
